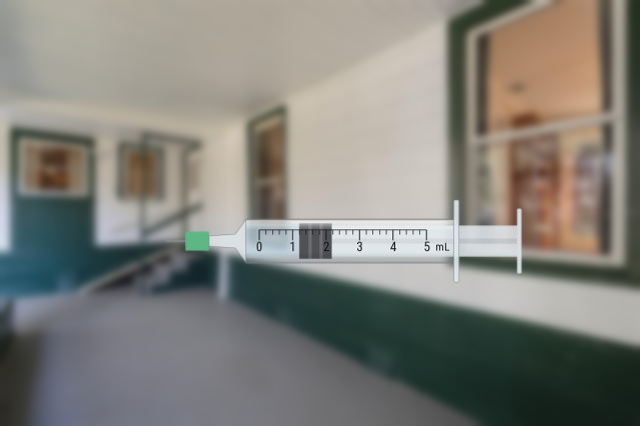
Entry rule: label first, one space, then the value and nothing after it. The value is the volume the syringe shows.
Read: 1.2 mL
